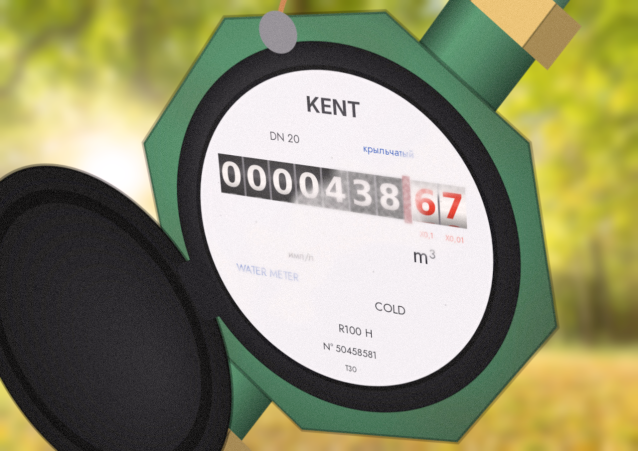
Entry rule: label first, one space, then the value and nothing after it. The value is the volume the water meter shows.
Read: 438.67 m³
